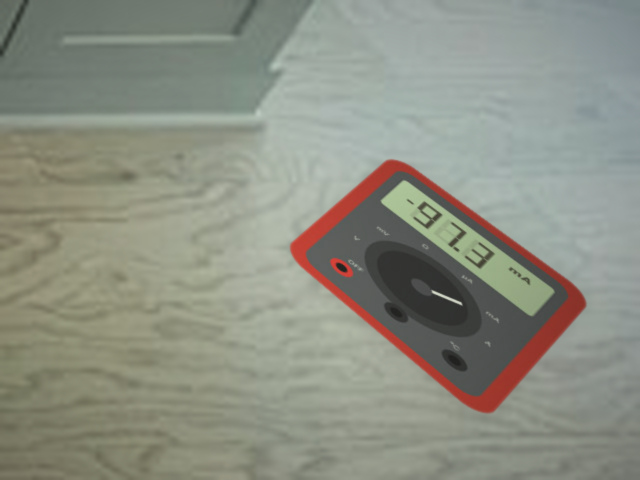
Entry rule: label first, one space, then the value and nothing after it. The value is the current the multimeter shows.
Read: -97.3 mA
